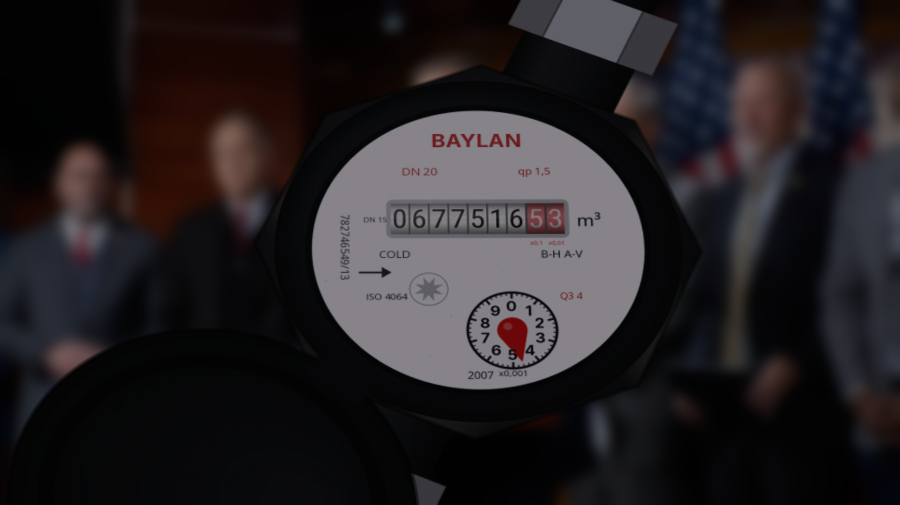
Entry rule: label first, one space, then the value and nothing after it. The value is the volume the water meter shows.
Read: 677516.534 m³
